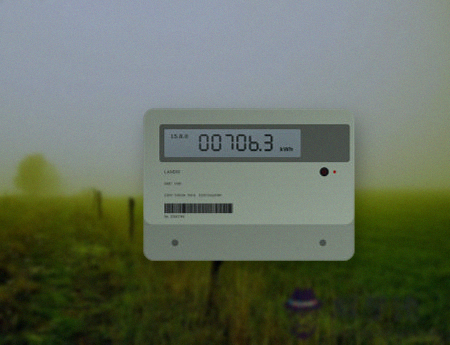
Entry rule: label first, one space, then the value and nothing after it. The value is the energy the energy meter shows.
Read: 706.3 kWh
